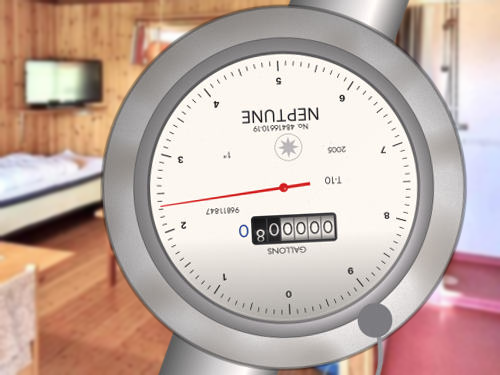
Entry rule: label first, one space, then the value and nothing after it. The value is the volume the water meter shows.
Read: 82.3 gal
